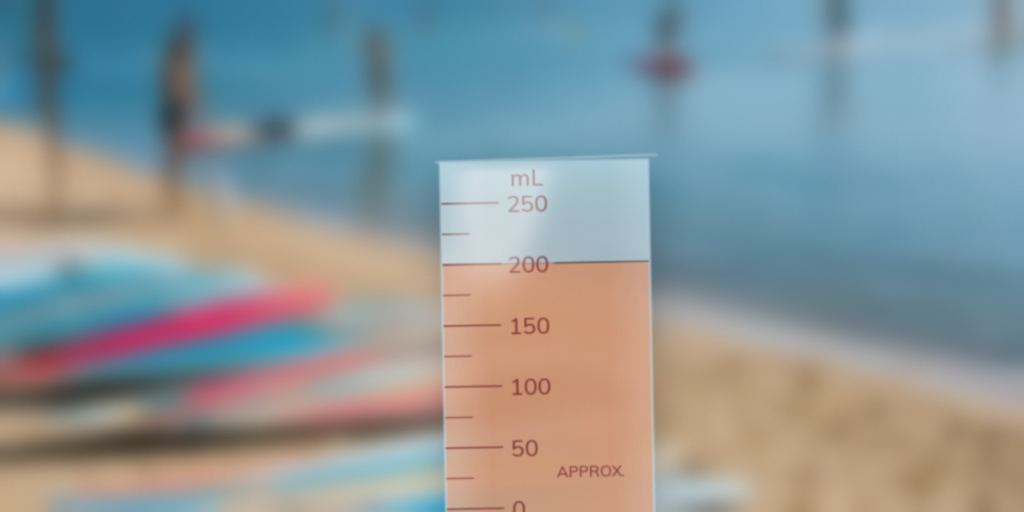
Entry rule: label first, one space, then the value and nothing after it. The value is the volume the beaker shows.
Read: 200 mL
